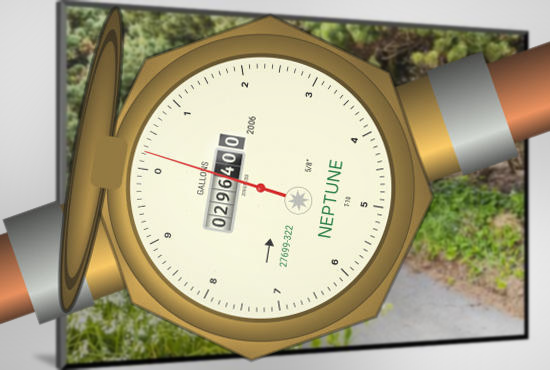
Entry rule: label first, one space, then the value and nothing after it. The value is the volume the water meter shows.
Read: 296400.2 gal
